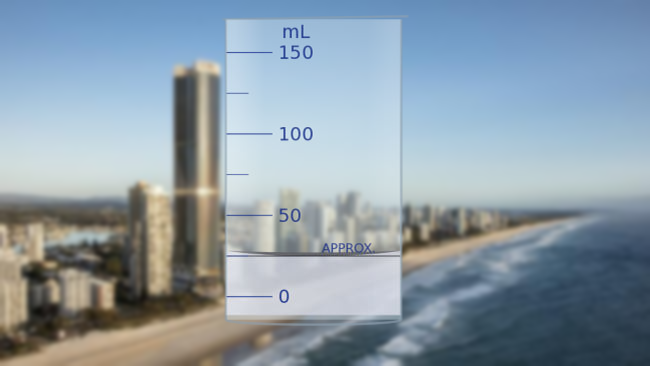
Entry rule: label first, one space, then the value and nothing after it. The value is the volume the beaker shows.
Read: 25 mL
